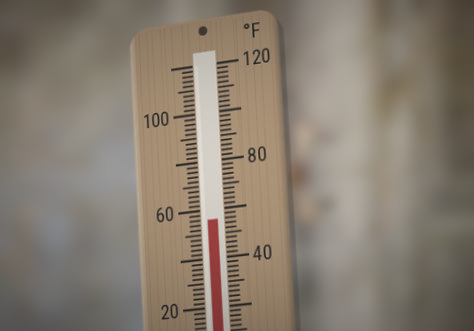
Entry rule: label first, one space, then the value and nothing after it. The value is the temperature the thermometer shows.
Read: 56 °F
